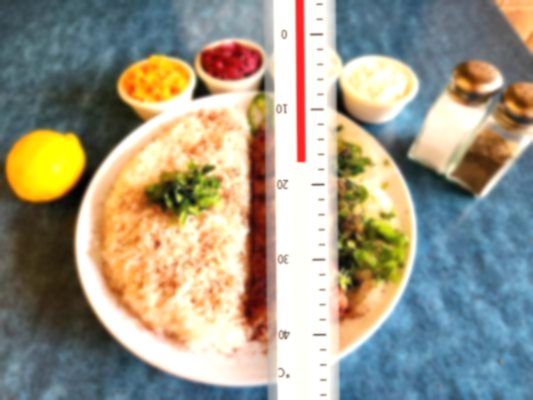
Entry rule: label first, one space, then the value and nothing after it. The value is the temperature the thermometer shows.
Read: 17 °C
